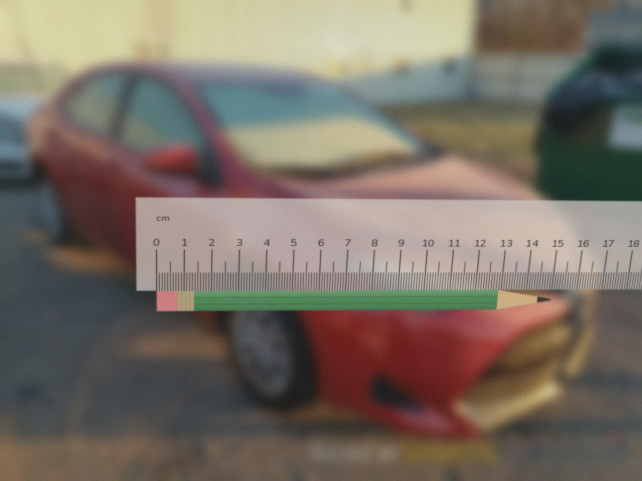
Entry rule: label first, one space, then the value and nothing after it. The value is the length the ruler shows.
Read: 15 cm
